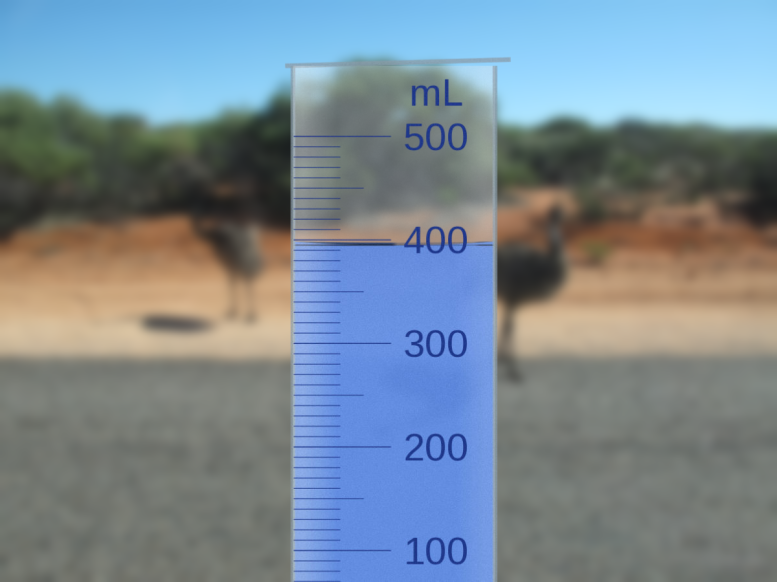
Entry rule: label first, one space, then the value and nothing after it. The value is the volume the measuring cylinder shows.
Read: 395 mL
